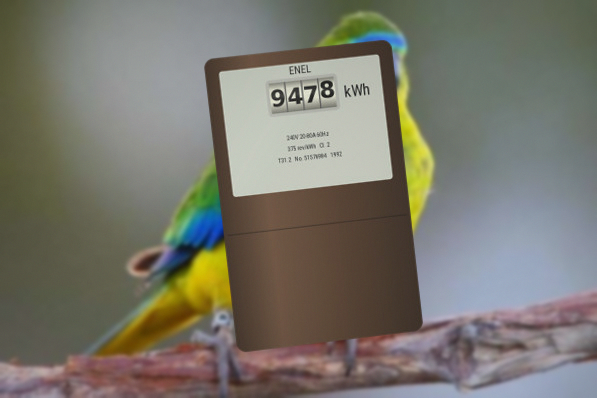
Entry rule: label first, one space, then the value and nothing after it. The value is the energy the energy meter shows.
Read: 9478 kWh
